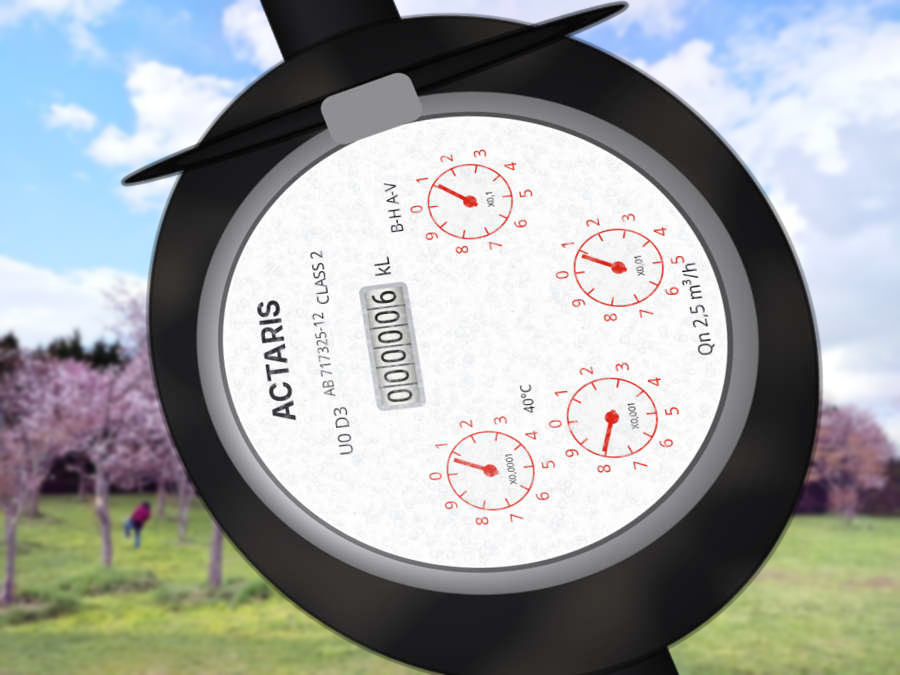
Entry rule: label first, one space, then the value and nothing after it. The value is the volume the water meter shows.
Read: 6.1080 kL
